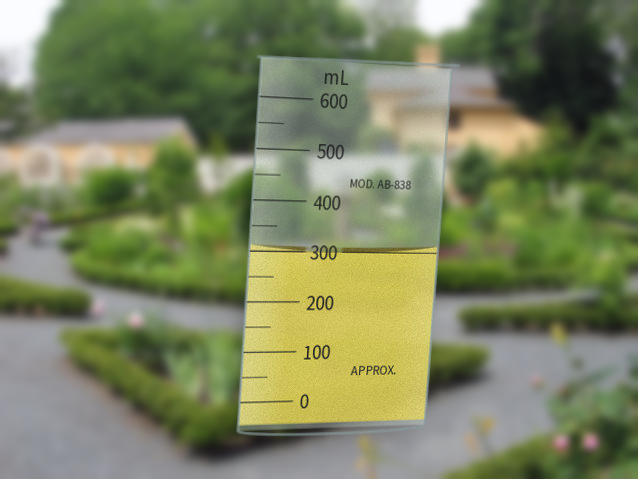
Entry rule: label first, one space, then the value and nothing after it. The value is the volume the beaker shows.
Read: 300 mL
